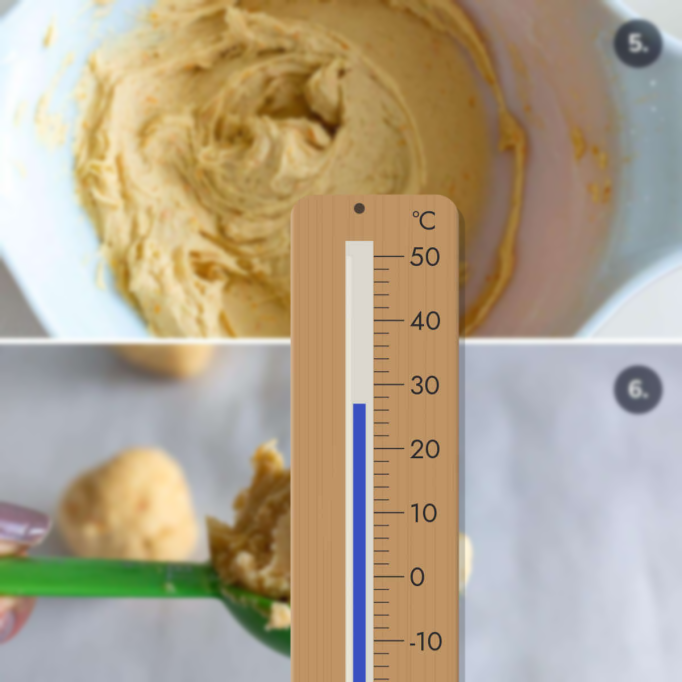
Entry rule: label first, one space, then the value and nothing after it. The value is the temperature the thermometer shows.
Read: 27 °C
